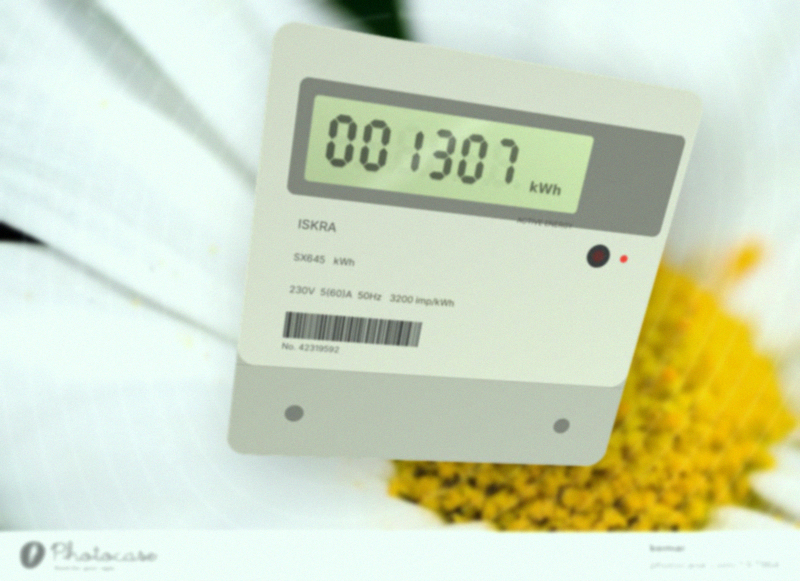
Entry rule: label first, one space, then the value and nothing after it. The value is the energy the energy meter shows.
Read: 1307 kWh
